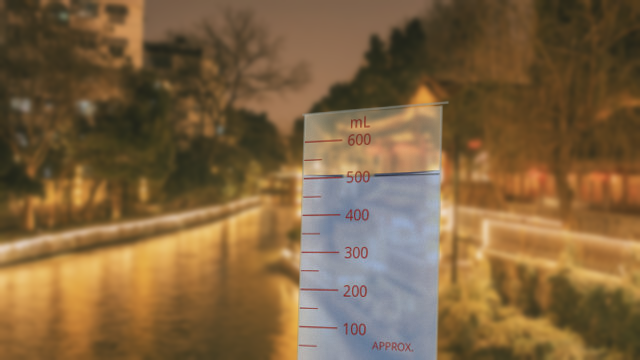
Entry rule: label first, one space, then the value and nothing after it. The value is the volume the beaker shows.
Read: 500 mL
